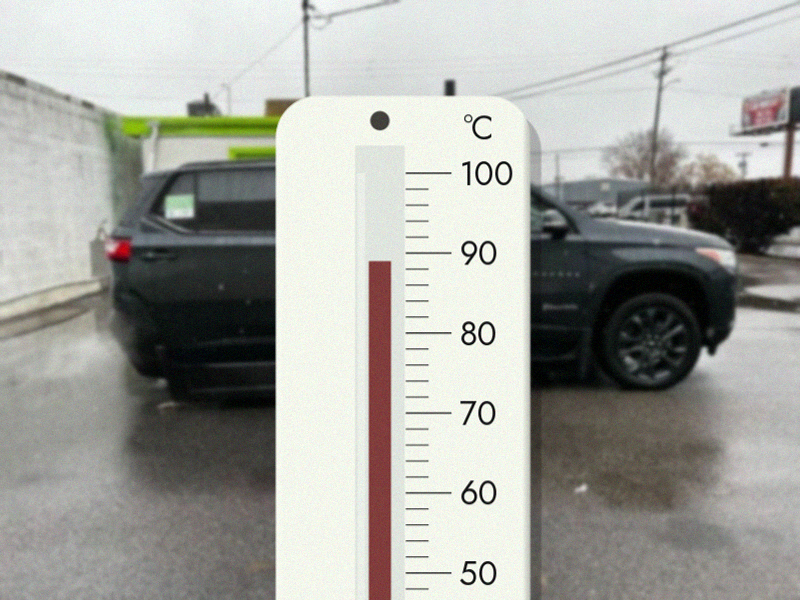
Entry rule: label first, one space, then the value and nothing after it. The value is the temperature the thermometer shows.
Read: 89 °C
